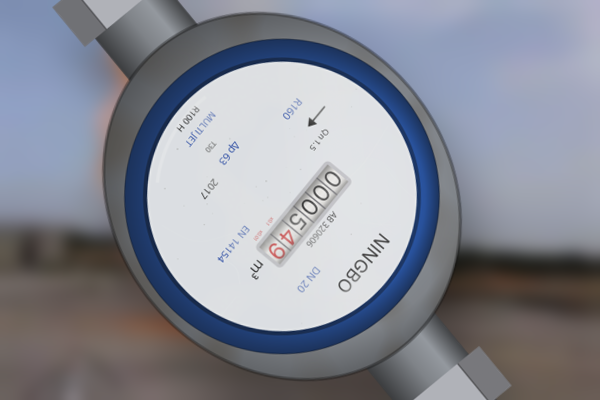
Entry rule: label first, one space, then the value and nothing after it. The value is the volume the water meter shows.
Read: 5.49 m³
